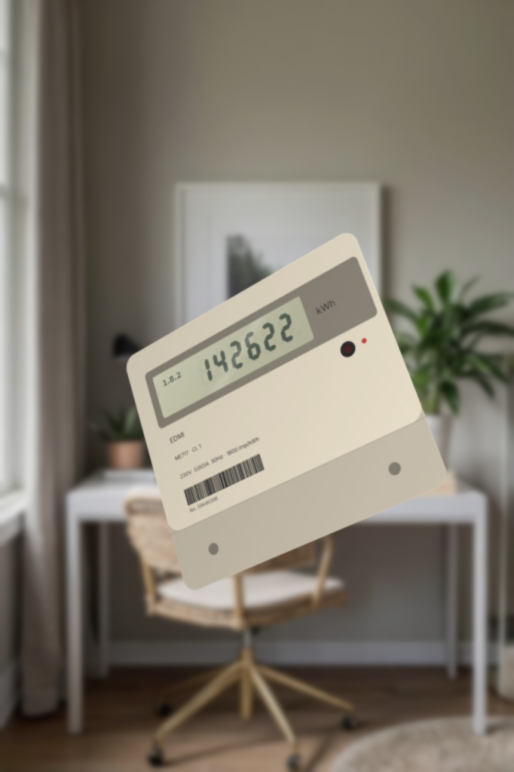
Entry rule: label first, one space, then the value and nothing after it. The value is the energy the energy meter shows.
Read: 142622 kWh
